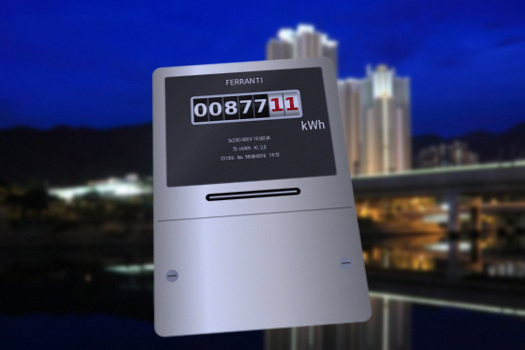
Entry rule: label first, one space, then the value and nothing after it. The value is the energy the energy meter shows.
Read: 877.11 kWh
